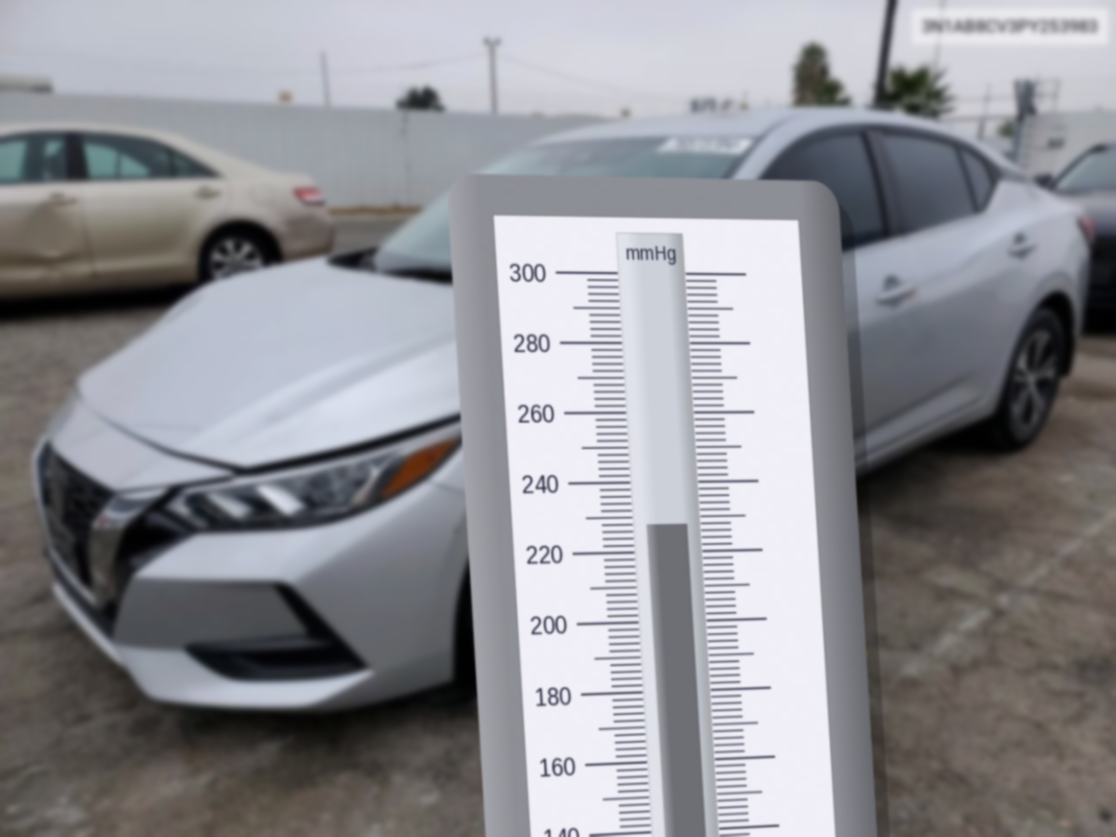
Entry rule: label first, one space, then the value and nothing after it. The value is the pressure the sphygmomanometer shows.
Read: 228 mmHg
